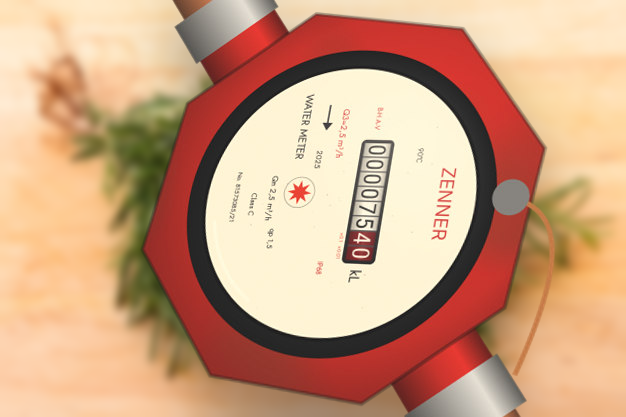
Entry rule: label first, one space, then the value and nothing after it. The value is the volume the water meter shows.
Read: 75.40 kL
